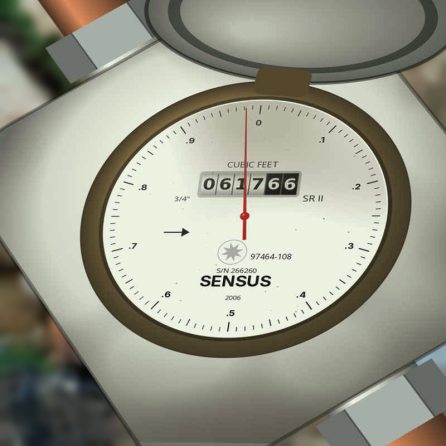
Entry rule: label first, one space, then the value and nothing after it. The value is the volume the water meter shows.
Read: 61765.98 ft³
